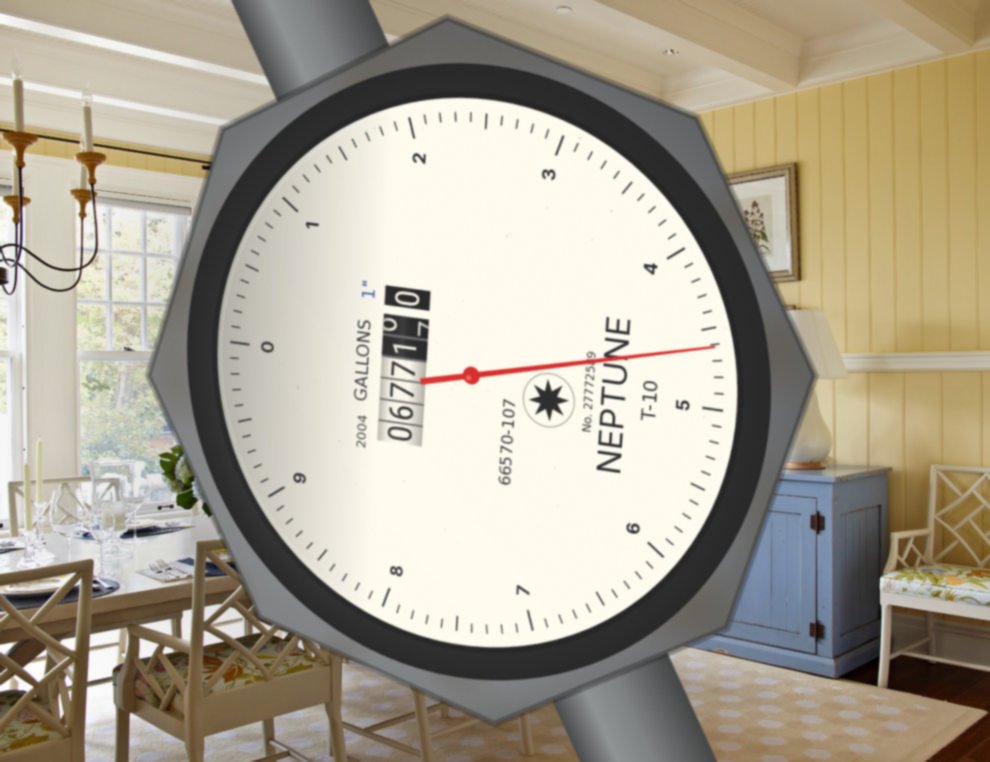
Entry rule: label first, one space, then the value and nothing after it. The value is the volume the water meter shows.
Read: 677164.6 gal
